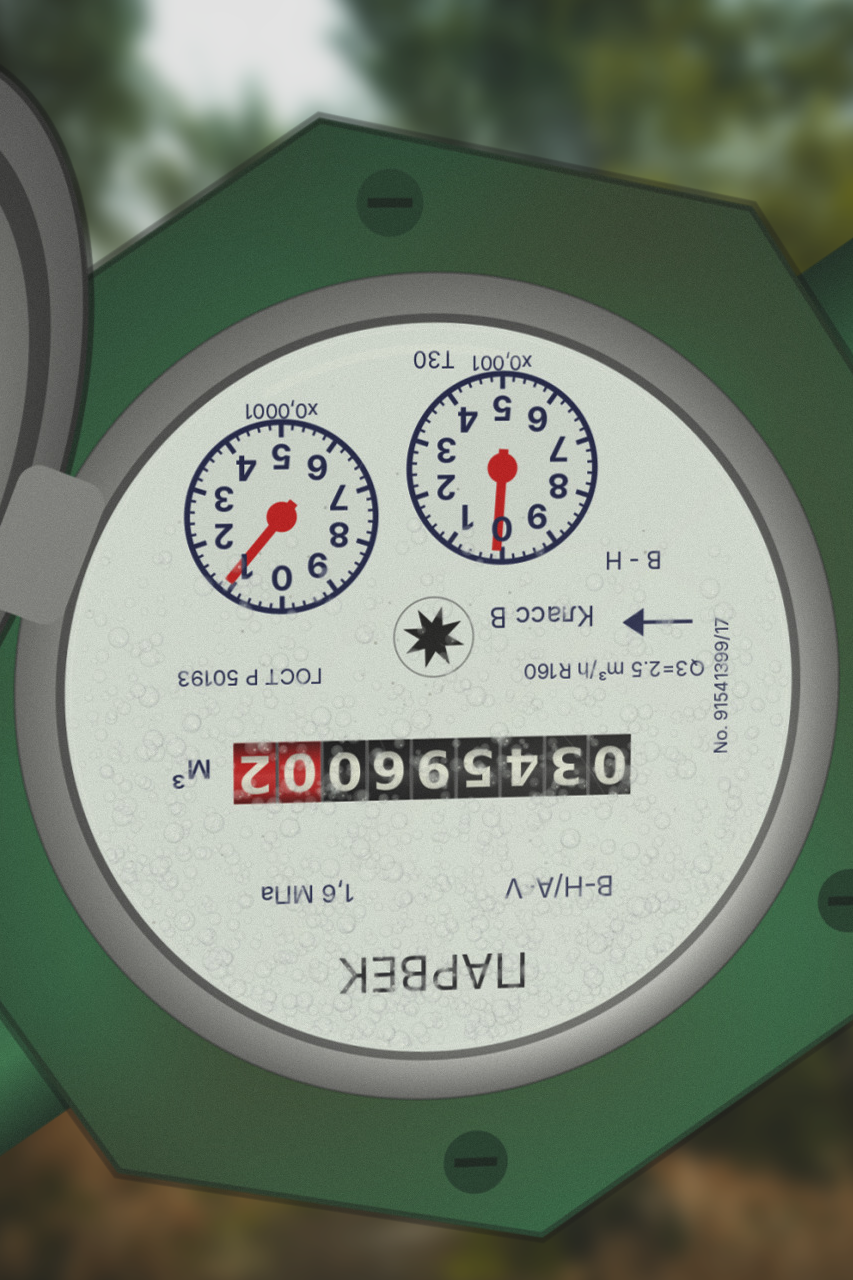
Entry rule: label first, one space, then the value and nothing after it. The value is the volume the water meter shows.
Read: 345960.0201 m³
